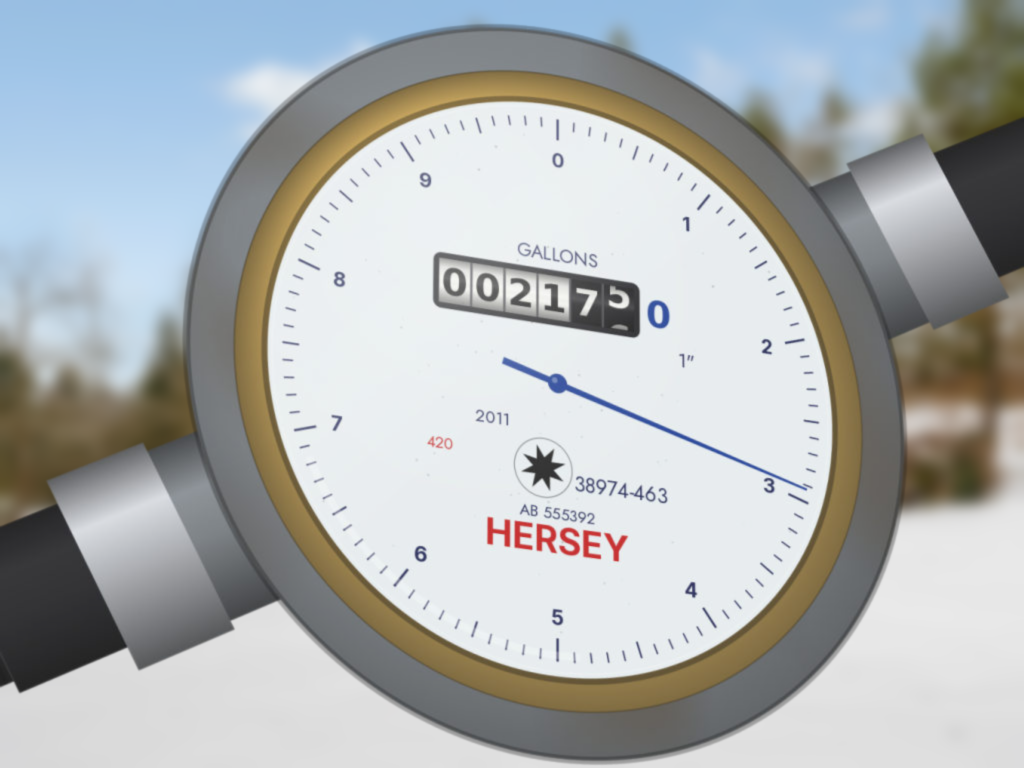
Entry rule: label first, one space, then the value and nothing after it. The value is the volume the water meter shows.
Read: 21752.9 gal
